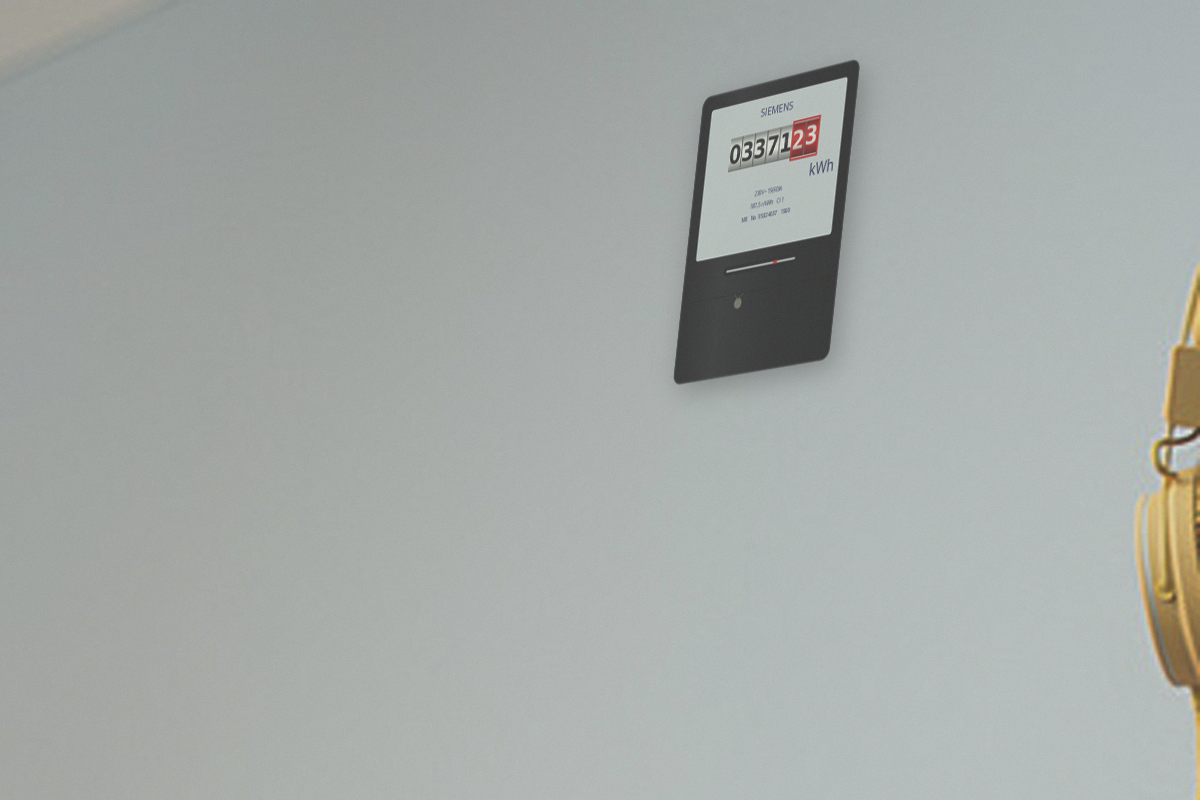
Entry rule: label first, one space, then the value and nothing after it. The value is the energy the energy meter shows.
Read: 3371.23 kWh
